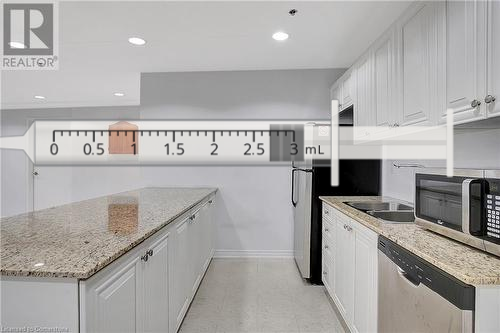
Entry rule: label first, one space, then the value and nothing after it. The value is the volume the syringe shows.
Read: 2.7 mL
